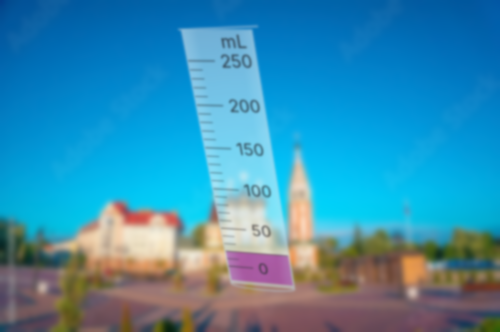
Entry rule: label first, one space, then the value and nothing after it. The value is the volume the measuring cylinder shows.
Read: 20 mL
